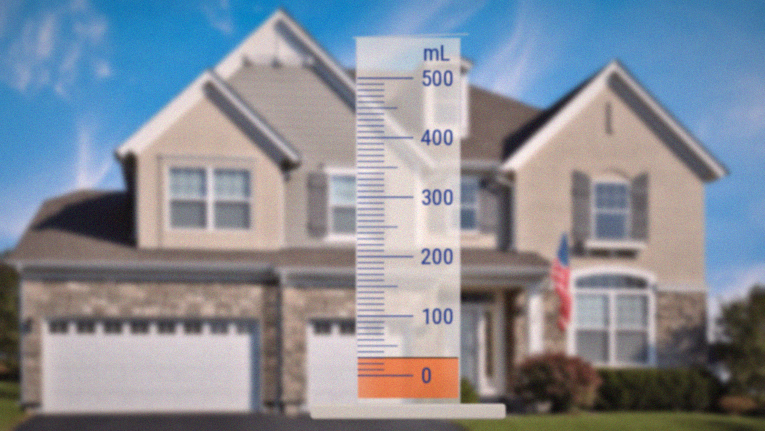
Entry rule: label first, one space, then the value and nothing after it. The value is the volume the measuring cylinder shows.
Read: 30 mL
